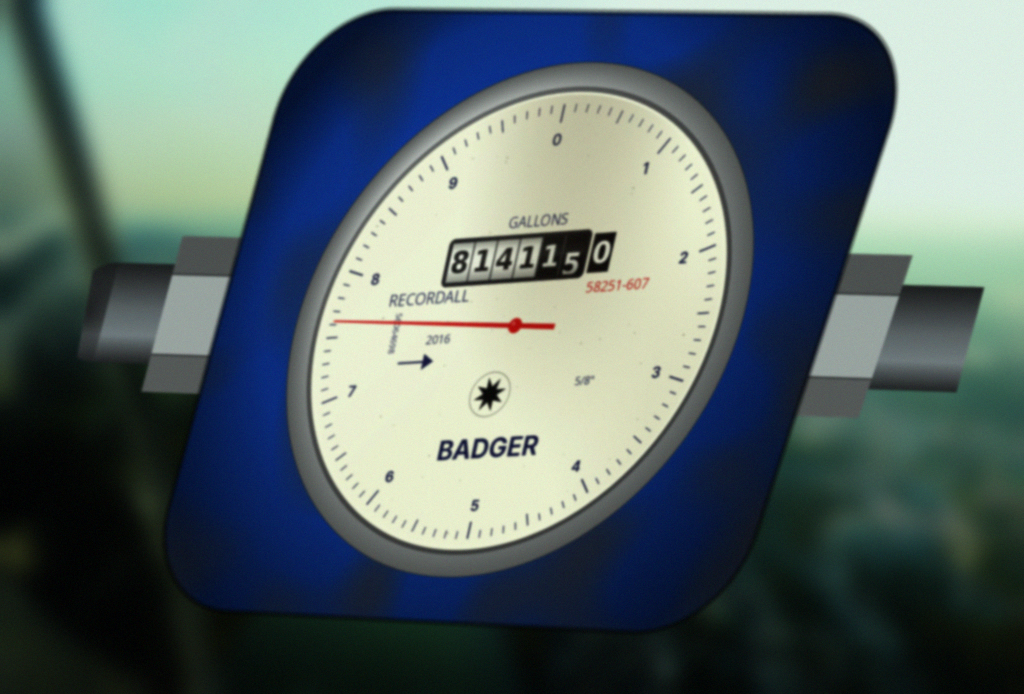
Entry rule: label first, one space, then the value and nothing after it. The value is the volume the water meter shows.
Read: 8141147.6 gal
